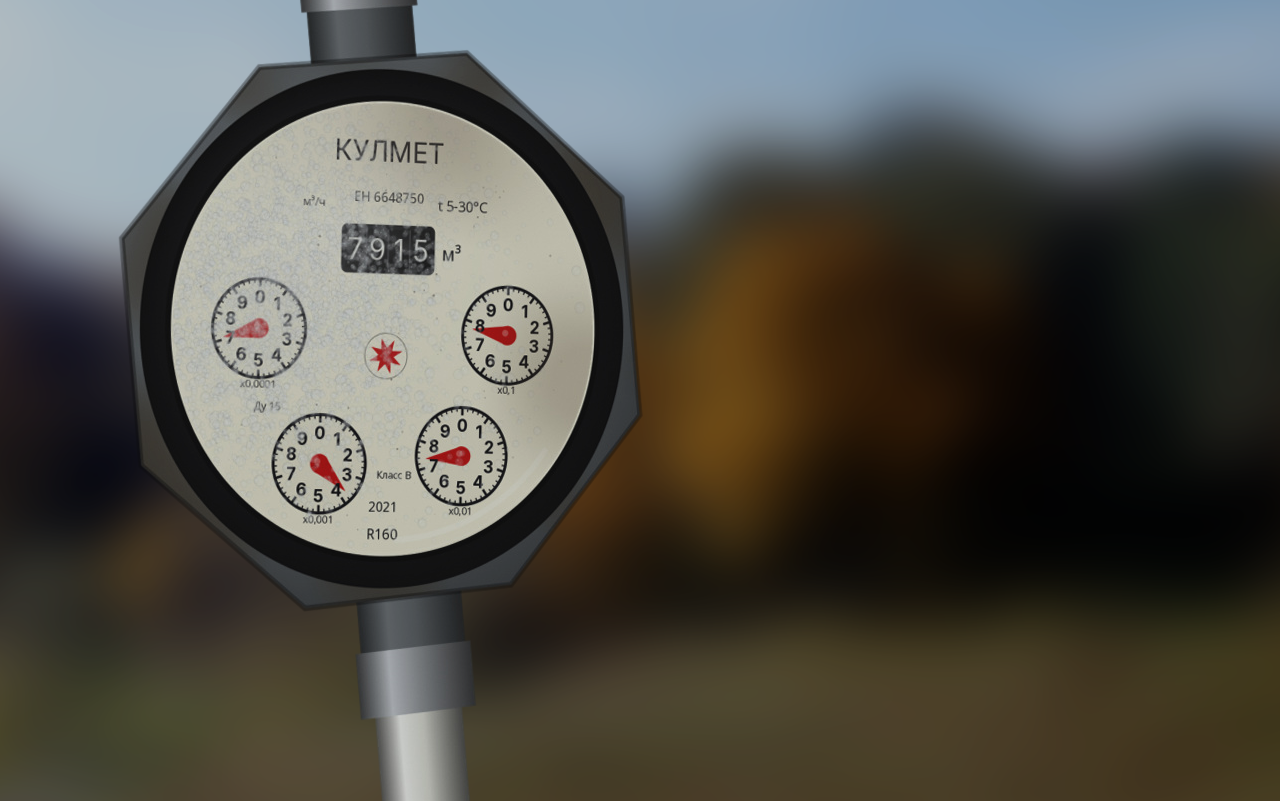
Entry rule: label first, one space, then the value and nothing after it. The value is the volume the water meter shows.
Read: 7915.7737 m³
